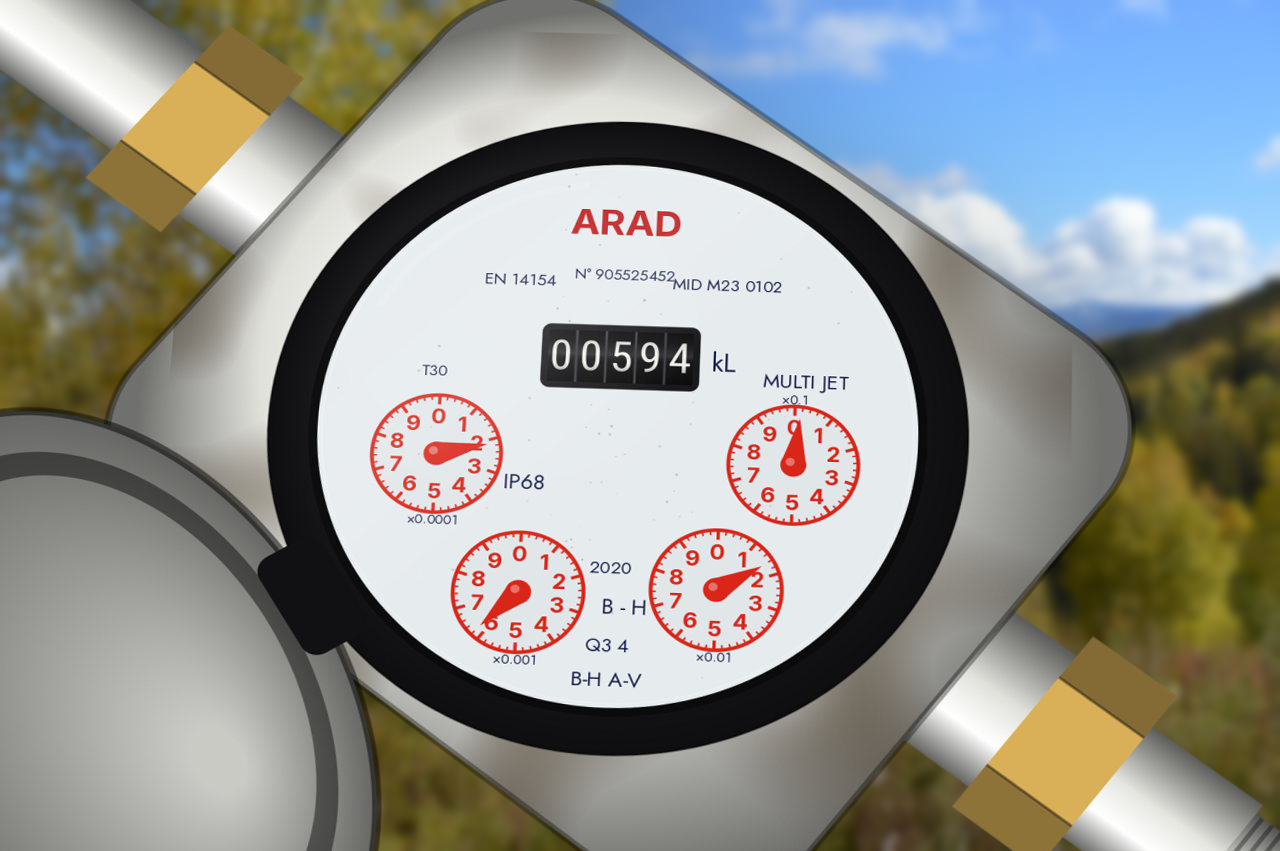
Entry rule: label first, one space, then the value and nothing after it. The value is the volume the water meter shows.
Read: 594.0162 kL
